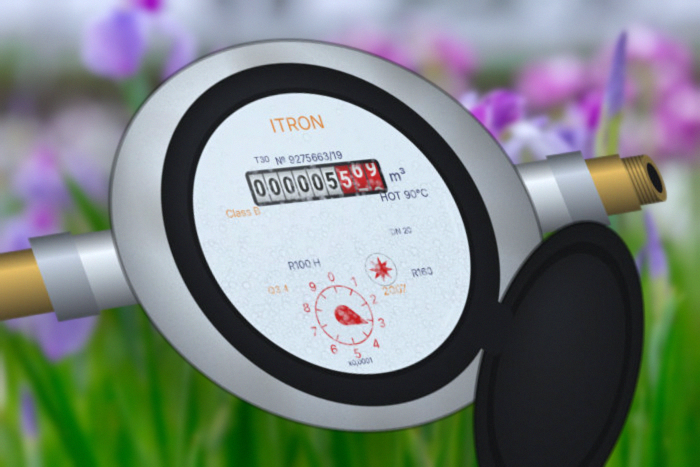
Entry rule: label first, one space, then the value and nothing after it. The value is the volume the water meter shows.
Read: 5.5693 m³
